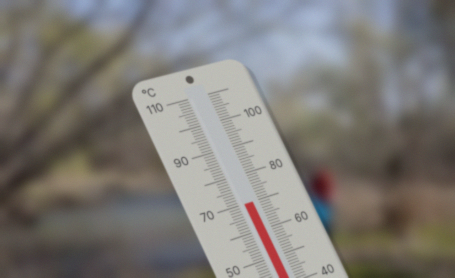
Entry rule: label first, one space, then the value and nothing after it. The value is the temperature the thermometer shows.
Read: 70 °C
